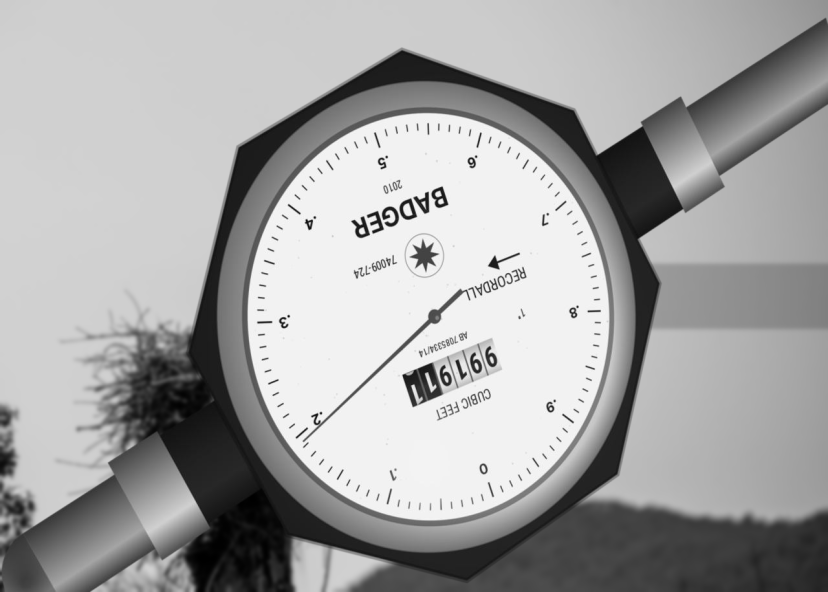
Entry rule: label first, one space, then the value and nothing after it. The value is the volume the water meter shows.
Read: 991911.19 ft³
